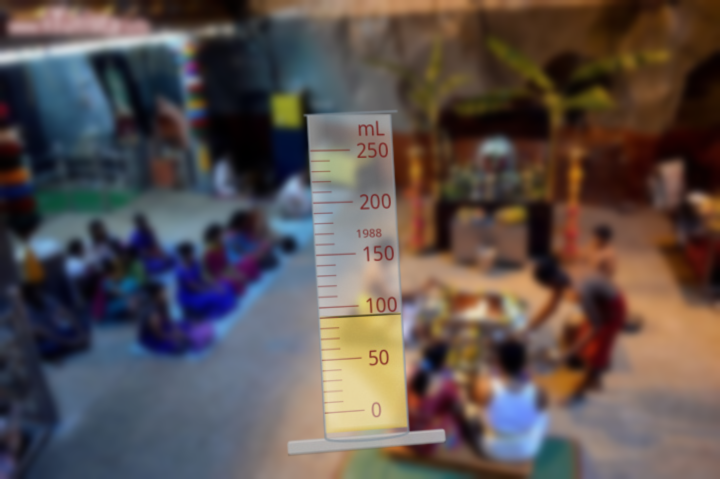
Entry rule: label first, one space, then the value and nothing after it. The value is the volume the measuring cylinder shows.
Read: 90 mL
